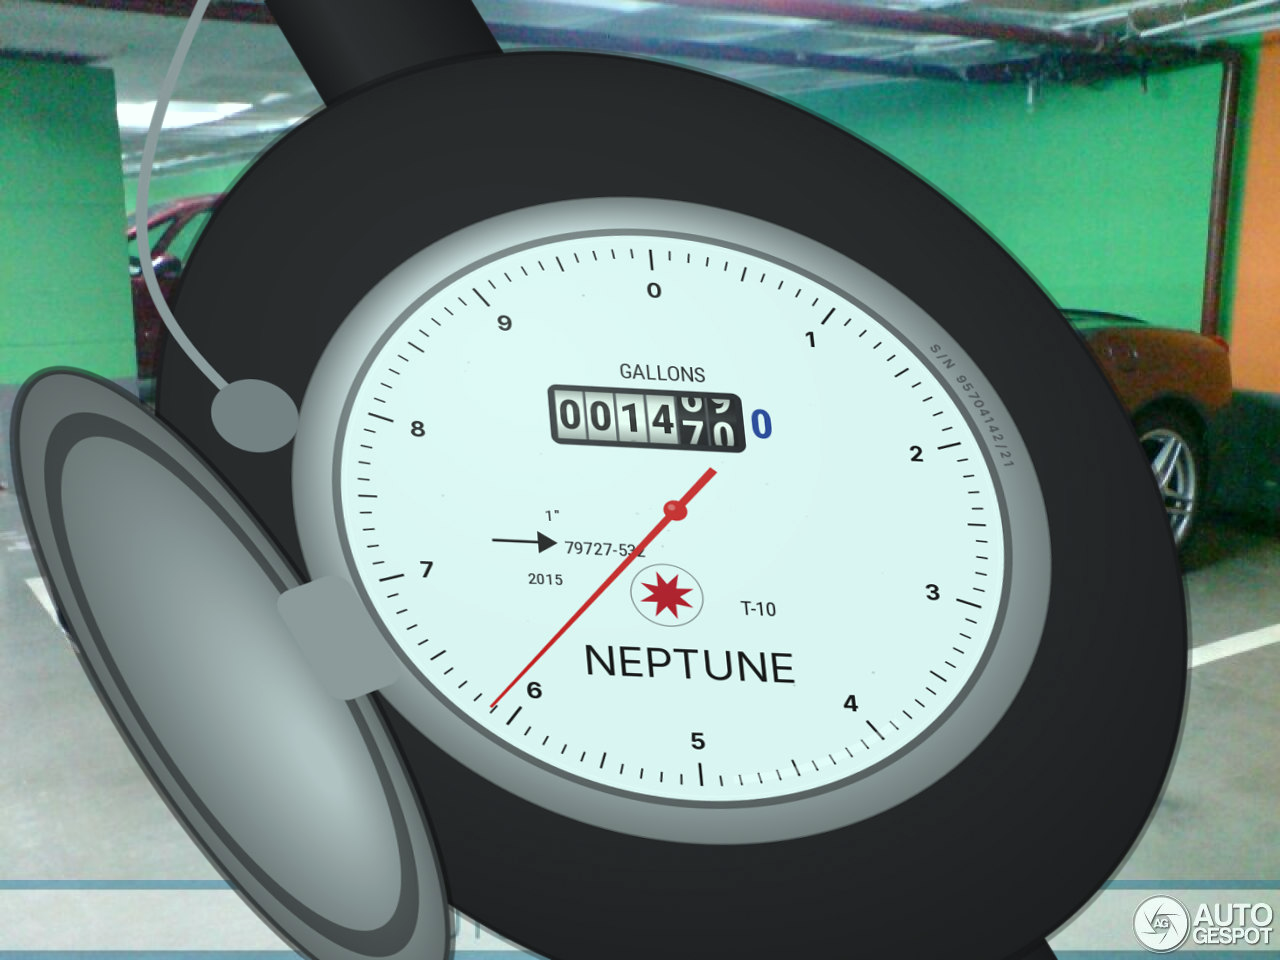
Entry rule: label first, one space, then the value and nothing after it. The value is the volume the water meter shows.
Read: 14696.1 gal
